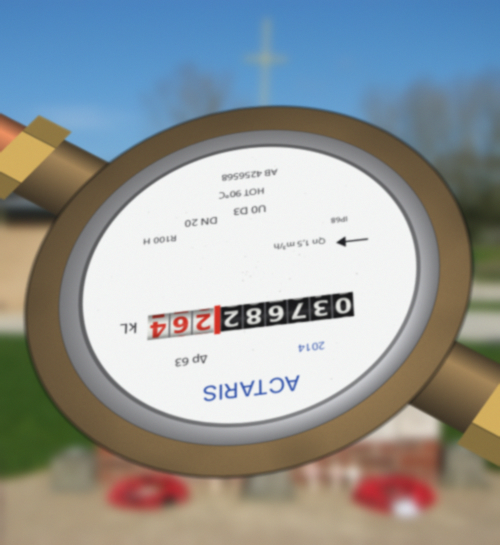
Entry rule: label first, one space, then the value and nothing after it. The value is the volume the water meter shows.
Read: 37682.264 kL
